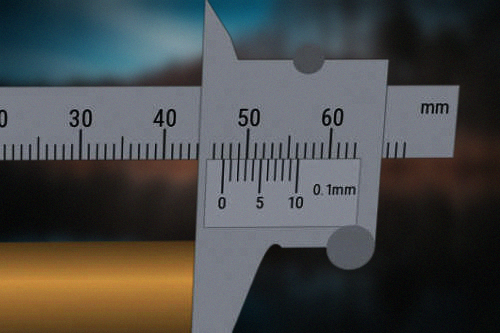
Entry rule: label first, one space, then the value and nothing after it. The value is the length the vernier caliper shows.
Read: 47.2 mm
